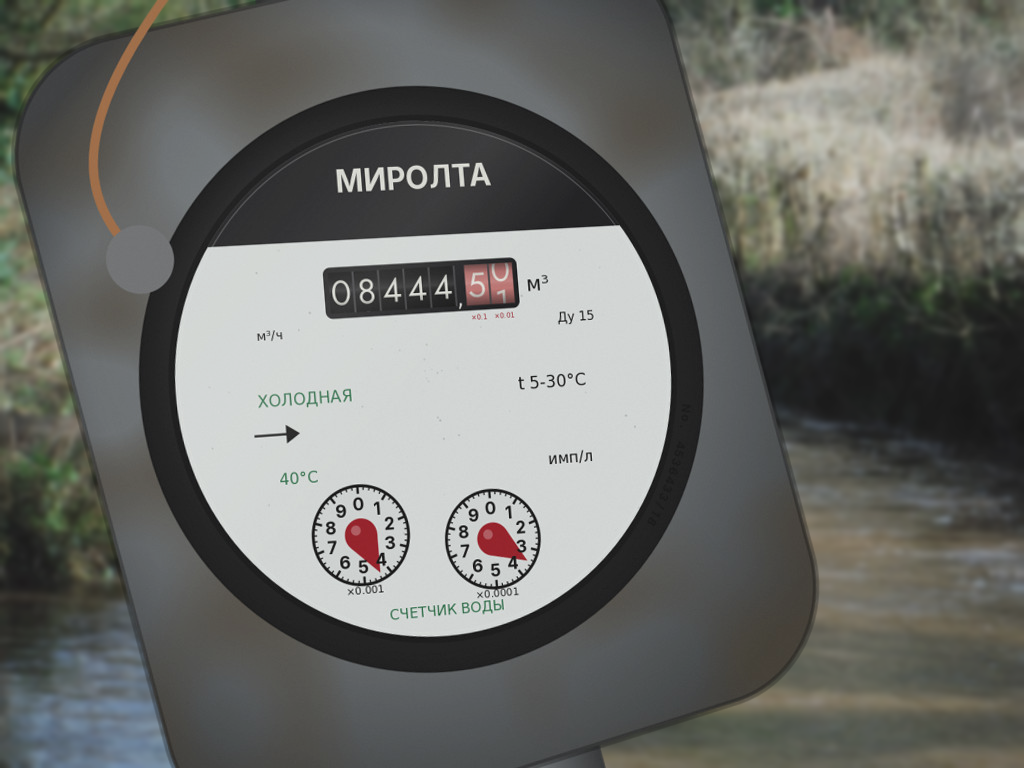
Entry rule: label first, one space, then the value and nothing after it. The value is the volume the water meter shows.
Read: 8444.5043 m³
